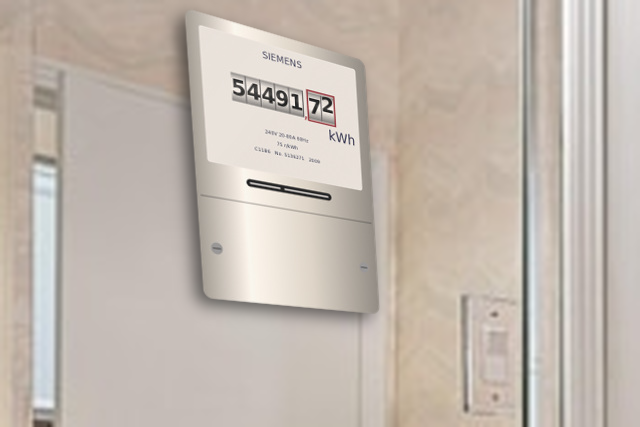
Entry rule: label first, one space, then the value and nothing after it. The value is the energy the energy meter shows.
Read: 54491.72 kWh
